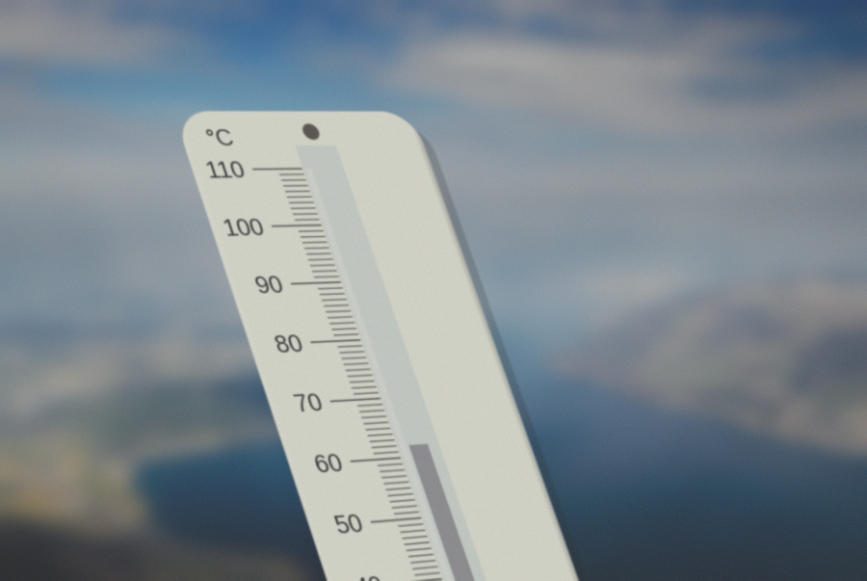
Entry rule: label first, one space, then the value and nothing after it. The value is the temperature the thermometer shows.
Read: 62 °C
